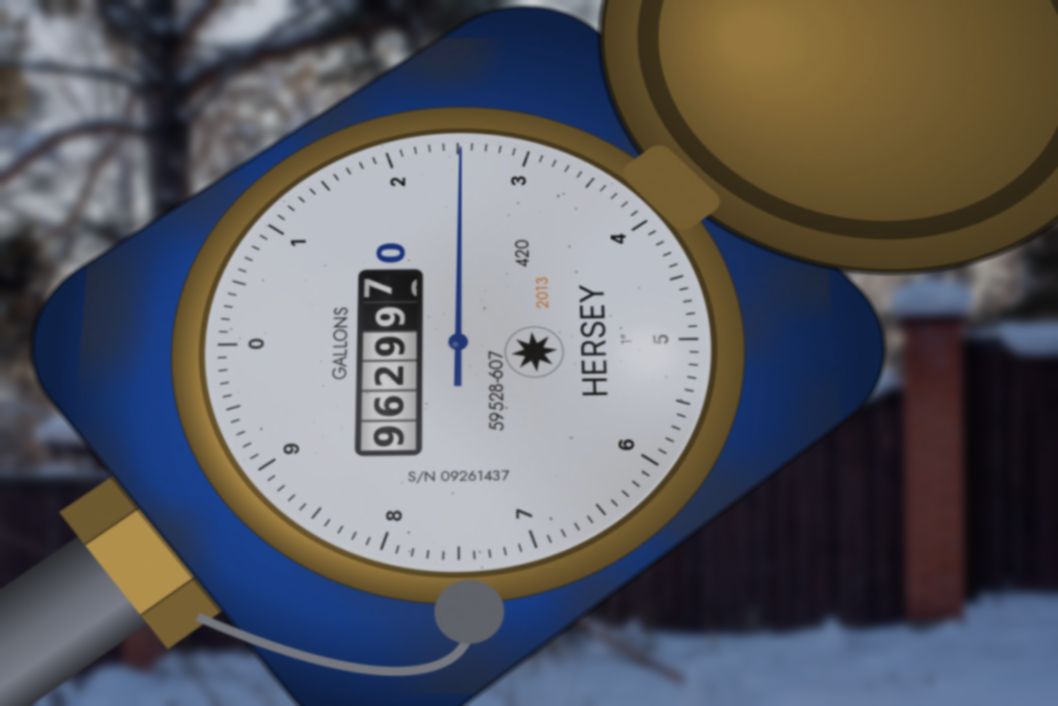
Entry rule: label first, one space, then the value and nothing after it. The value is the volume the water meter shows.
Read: 9629972.5 gal
